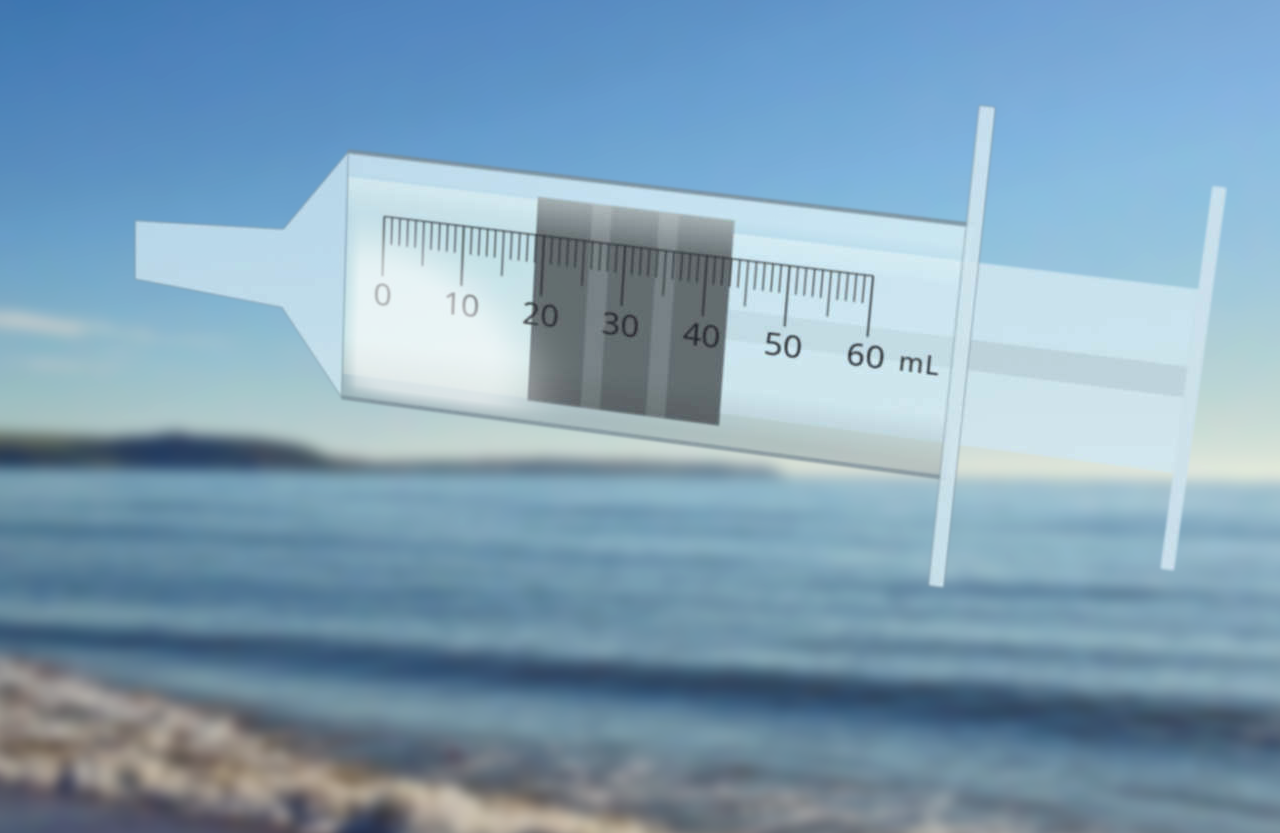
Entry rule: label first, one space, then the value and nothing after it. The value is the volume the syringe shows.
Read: 19 mL
